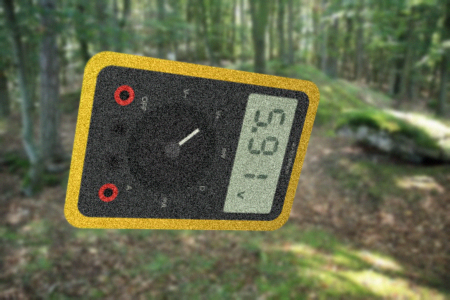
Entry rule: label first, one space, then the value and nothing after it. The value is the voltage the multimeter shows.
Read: 5.91 V
